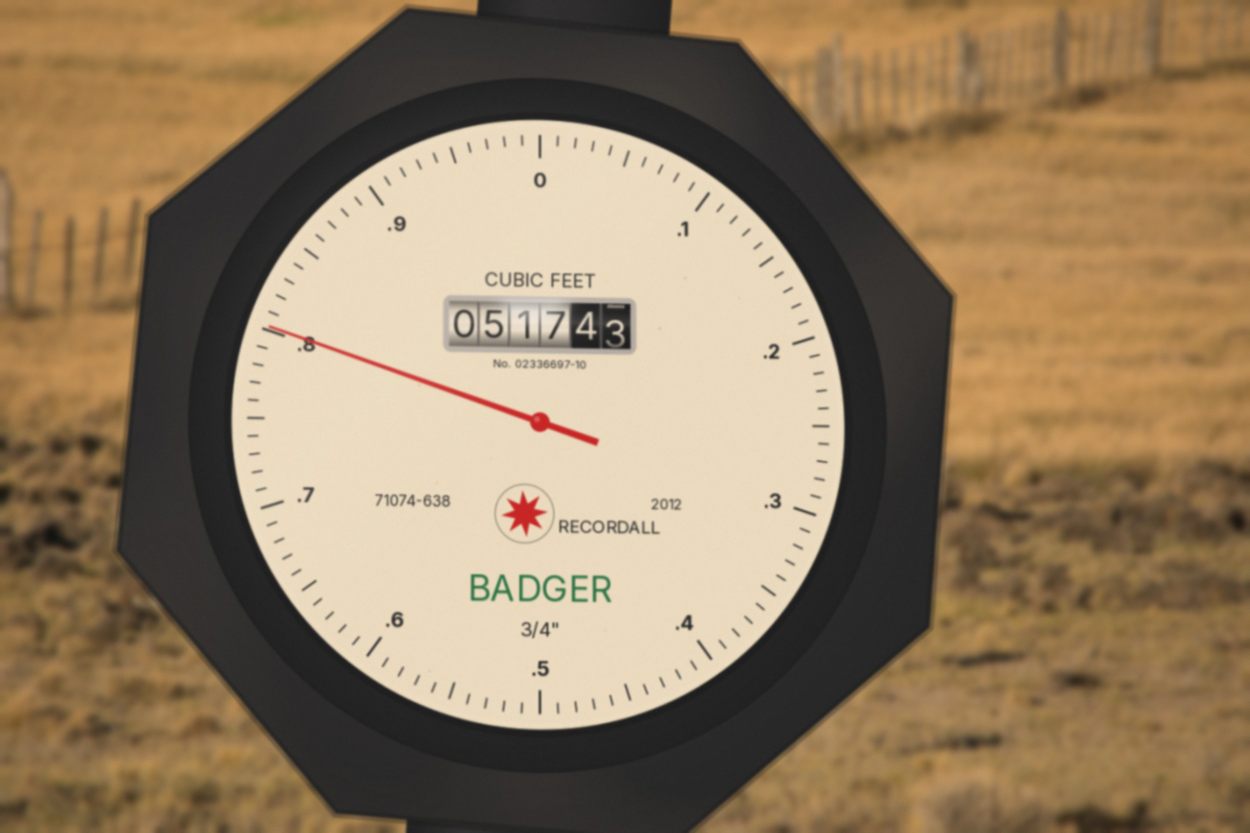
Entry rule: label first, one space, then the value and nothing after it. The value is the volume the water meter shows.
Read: 51742.80 ft³
